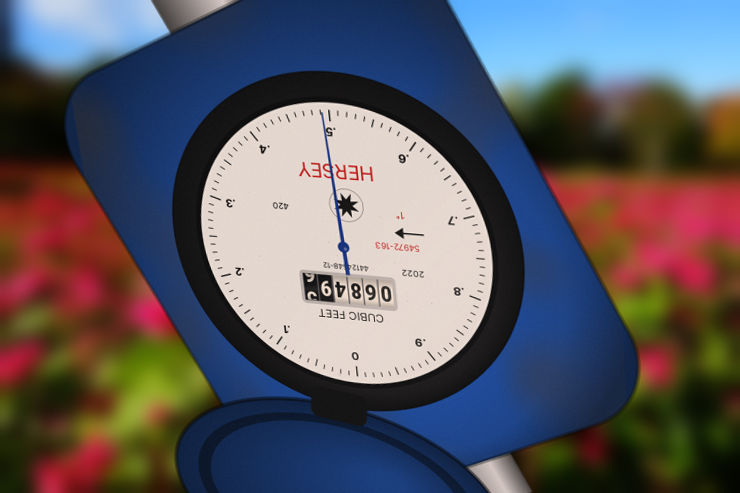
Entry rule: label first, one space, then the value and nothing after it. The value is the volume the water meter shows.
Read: 68495.49 ft³
